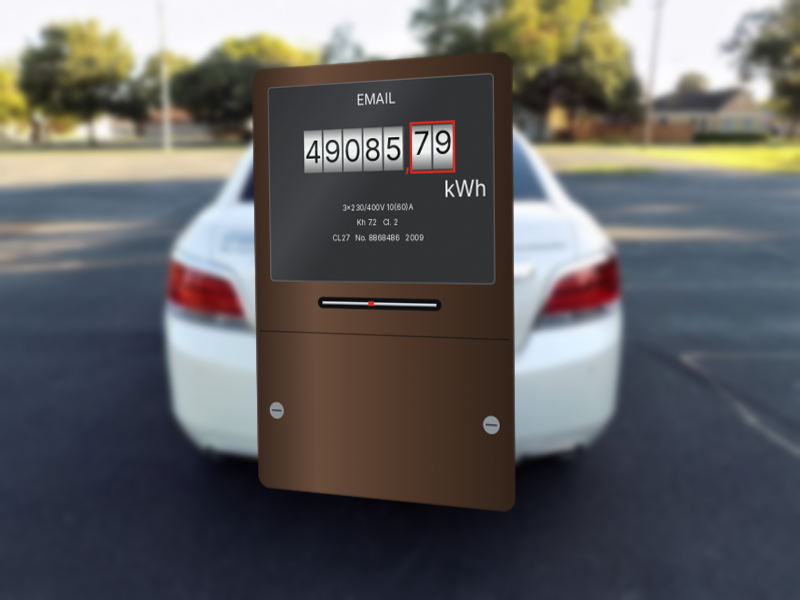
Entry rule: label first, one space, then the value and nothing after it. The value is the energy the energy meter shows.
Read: 49085.79 kWh
